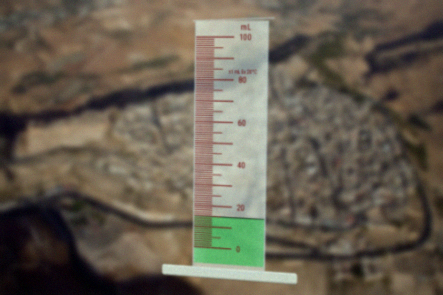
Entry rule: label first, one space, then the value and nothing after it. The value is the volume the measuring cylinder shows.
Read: 15 mL
